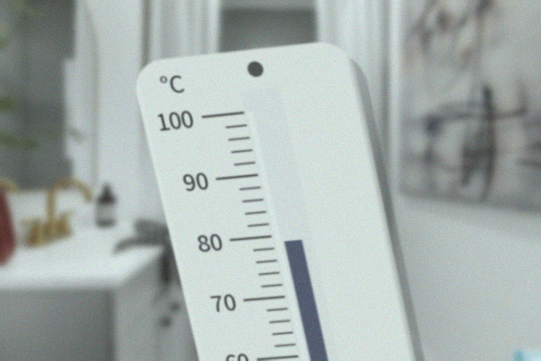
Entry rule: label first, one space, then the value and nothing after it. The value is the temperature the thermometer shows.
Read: 79 °C
